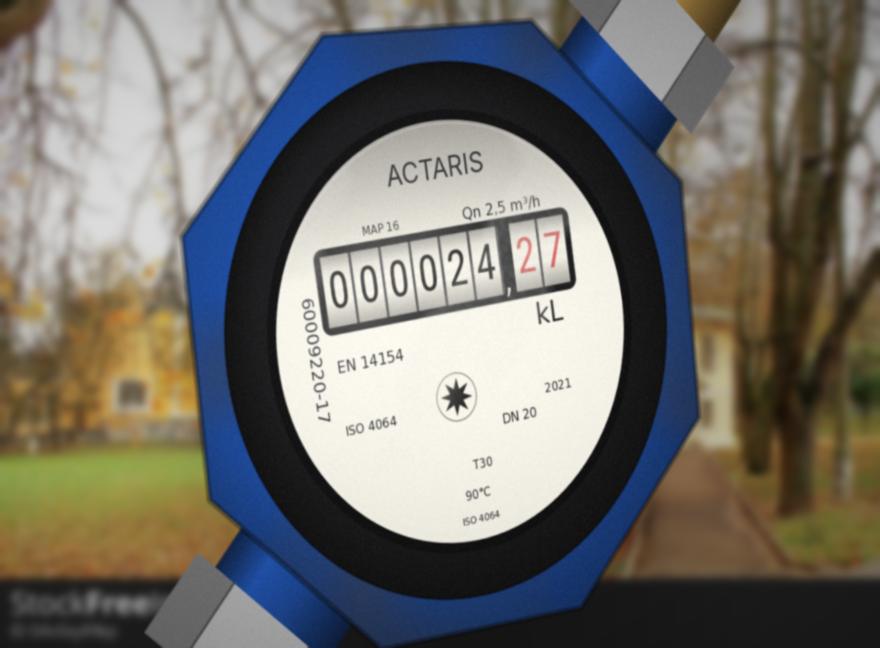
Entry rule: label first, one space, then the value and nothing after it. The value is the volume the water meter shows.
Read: 24.27 kL
